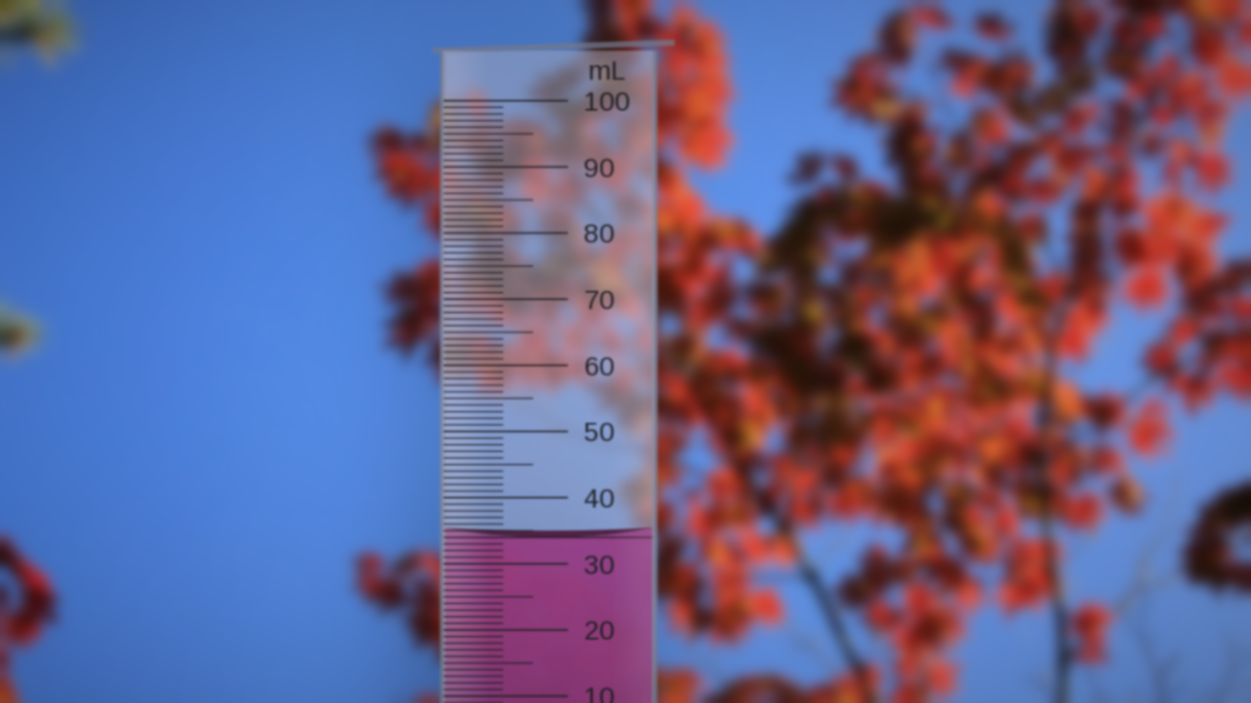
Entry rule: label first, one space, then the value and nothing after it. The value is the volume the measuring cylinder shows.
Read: 34 mL
